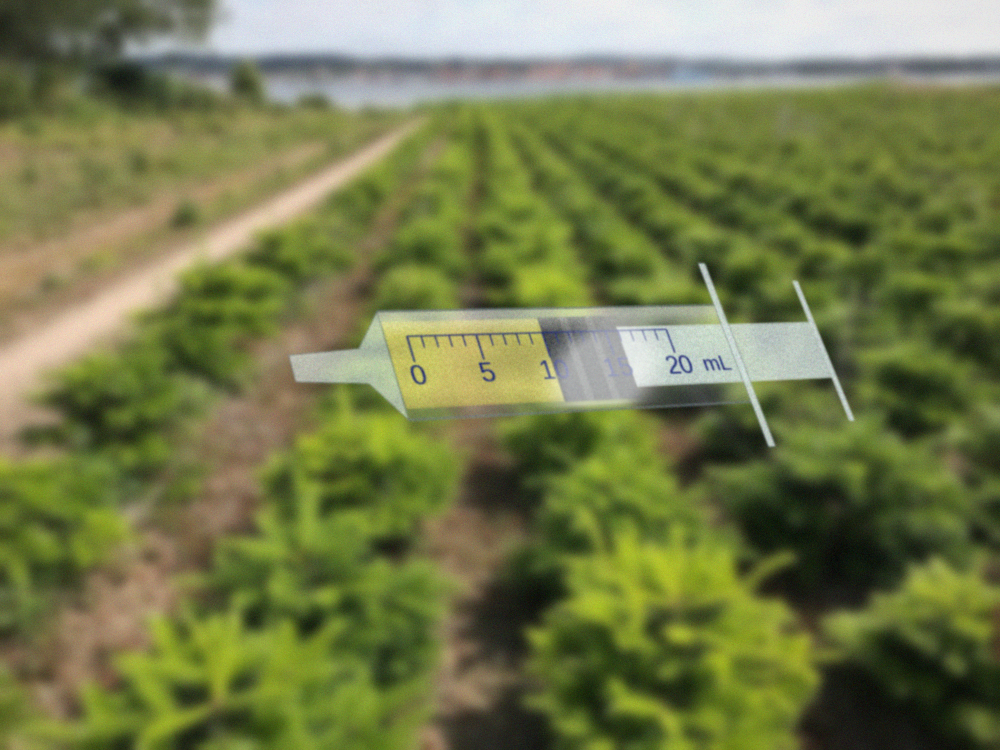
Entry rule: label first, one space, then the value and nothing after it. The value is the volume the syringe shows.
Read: 10 mL
